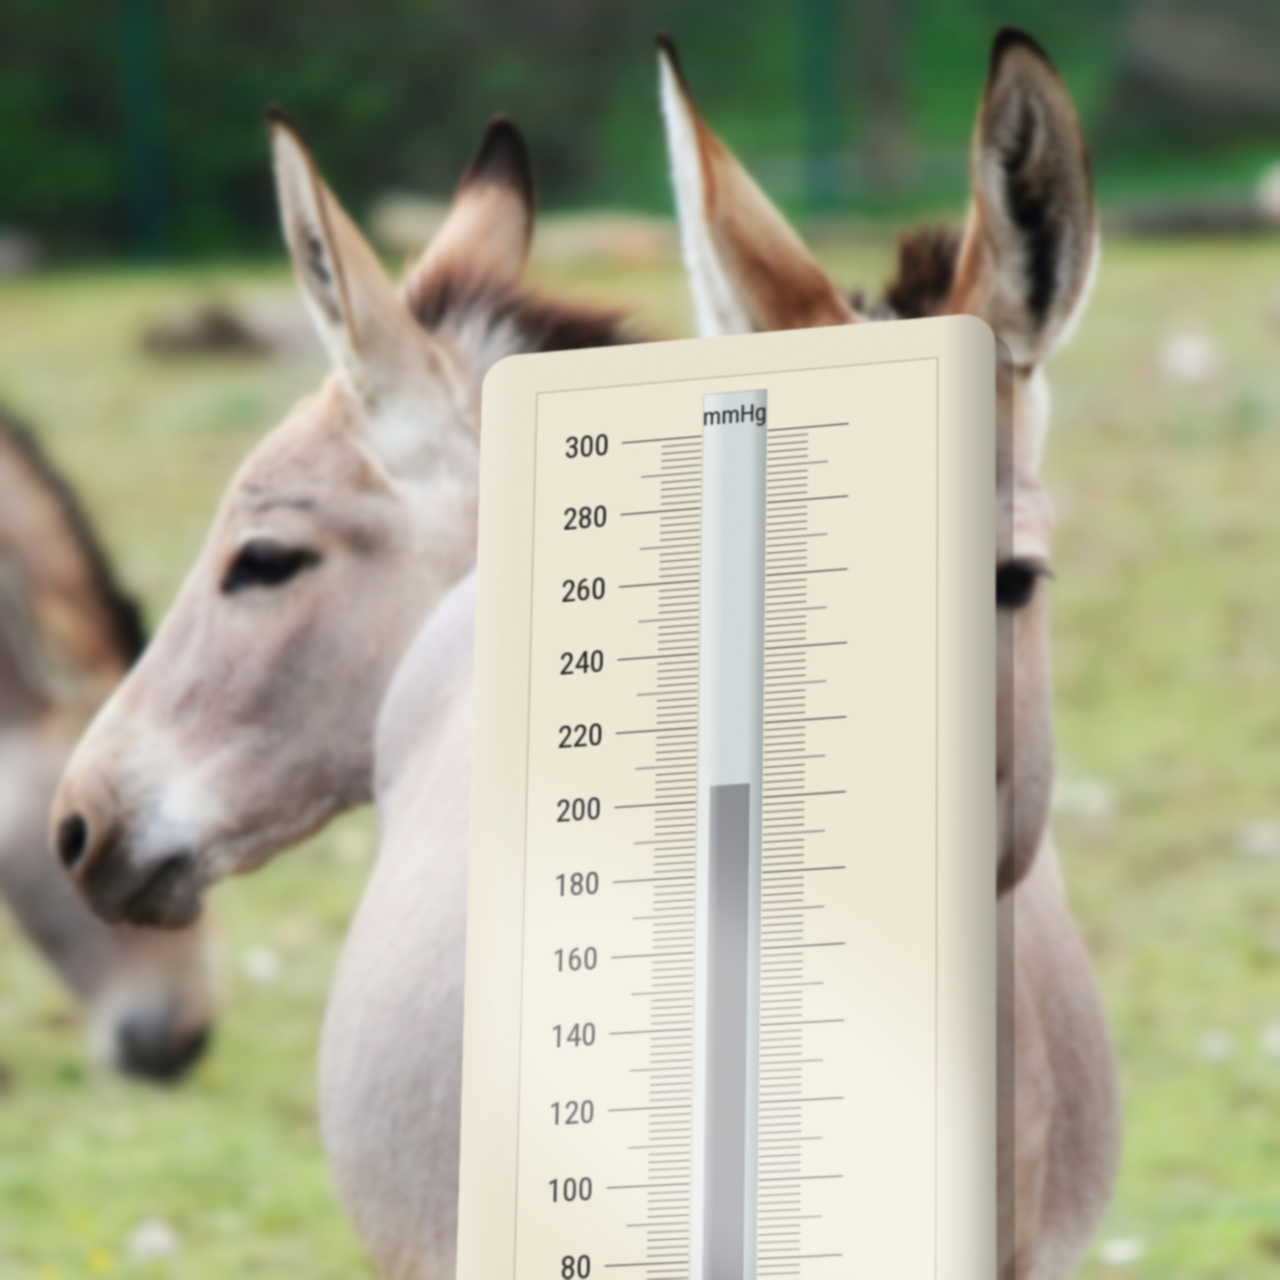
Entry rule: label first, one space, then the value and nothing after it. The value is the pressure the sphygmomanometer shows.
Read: 204 mmHg
